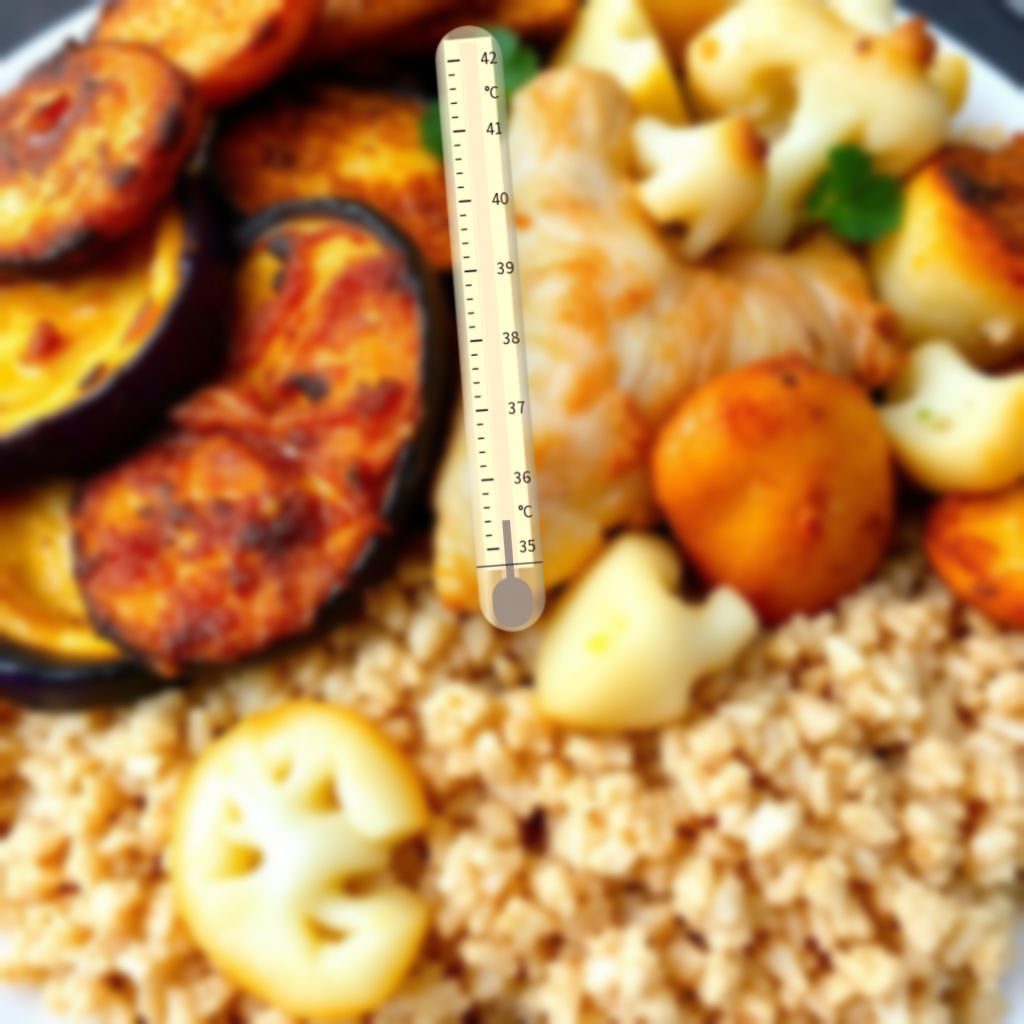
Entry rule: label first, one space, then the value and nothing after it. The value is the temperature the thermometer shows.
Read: 35.4 °C
